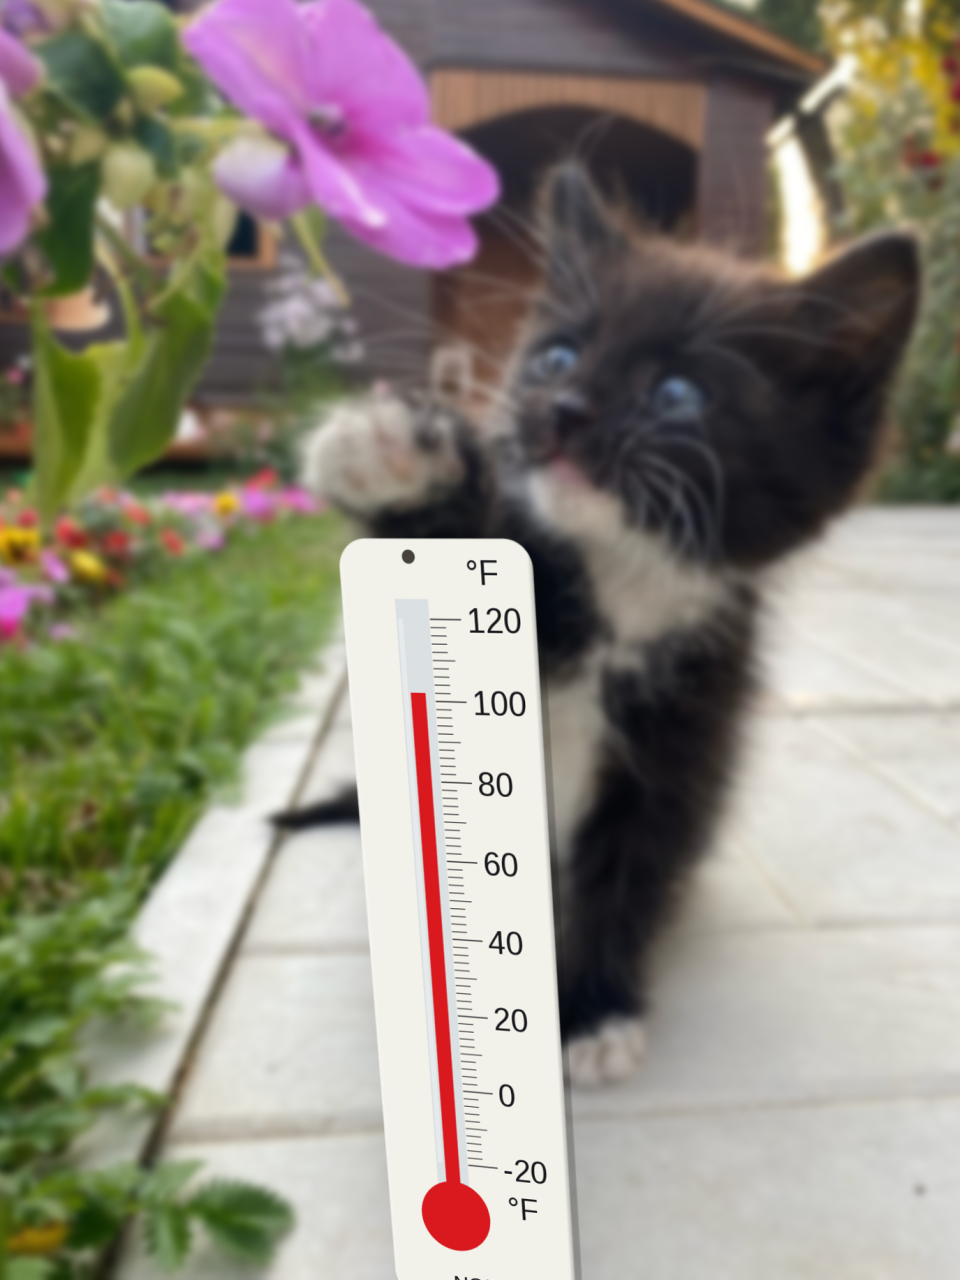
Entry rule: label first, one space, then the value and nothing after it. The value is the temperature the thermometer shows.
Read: 102 °F
